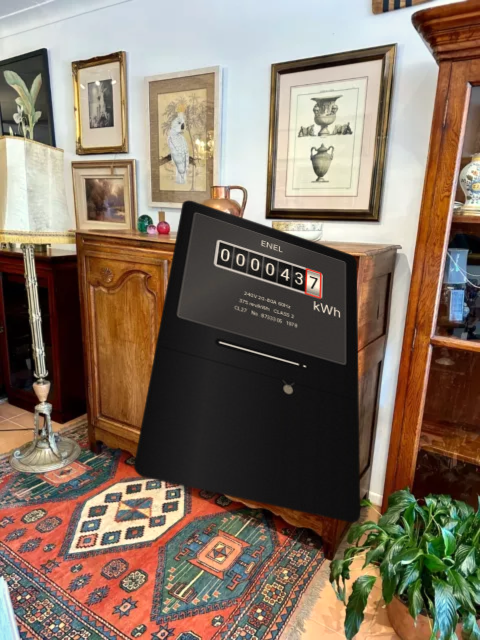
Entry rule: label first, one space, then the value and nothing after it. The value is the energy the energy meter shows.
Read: 43.7 kWh
